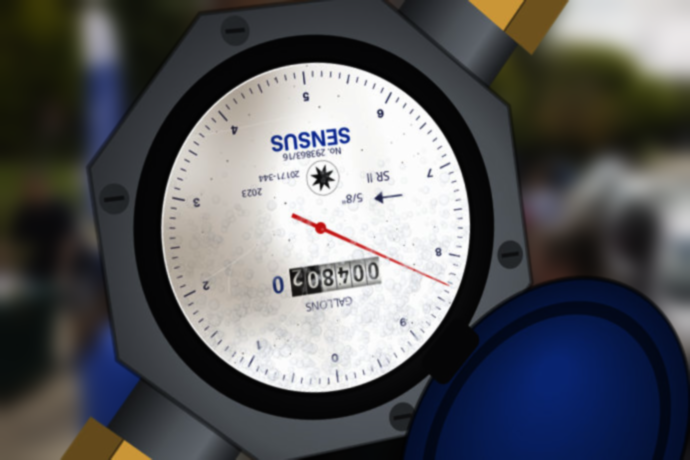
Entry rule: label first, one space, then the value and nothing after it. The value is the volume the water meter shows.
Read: 48018.3 gal
